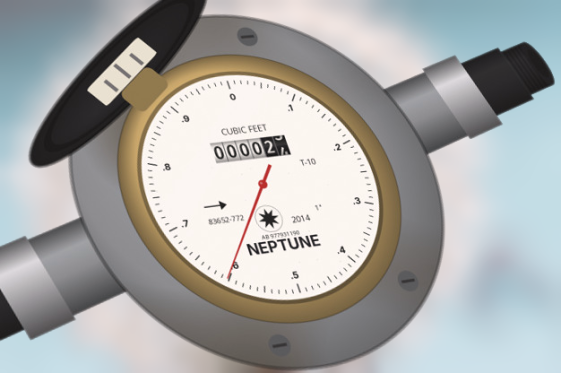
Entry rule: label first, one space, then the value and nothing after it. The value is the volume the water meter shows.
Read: 23.60 ft³
